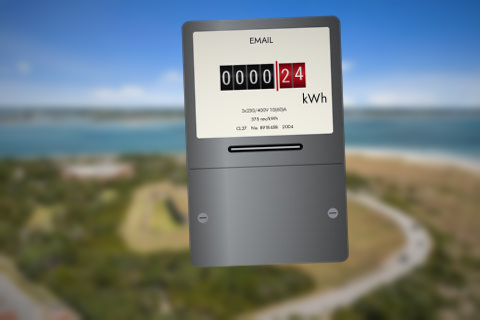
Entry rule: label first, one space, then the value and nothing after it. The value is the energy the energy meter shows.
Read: 0.24 kWh
